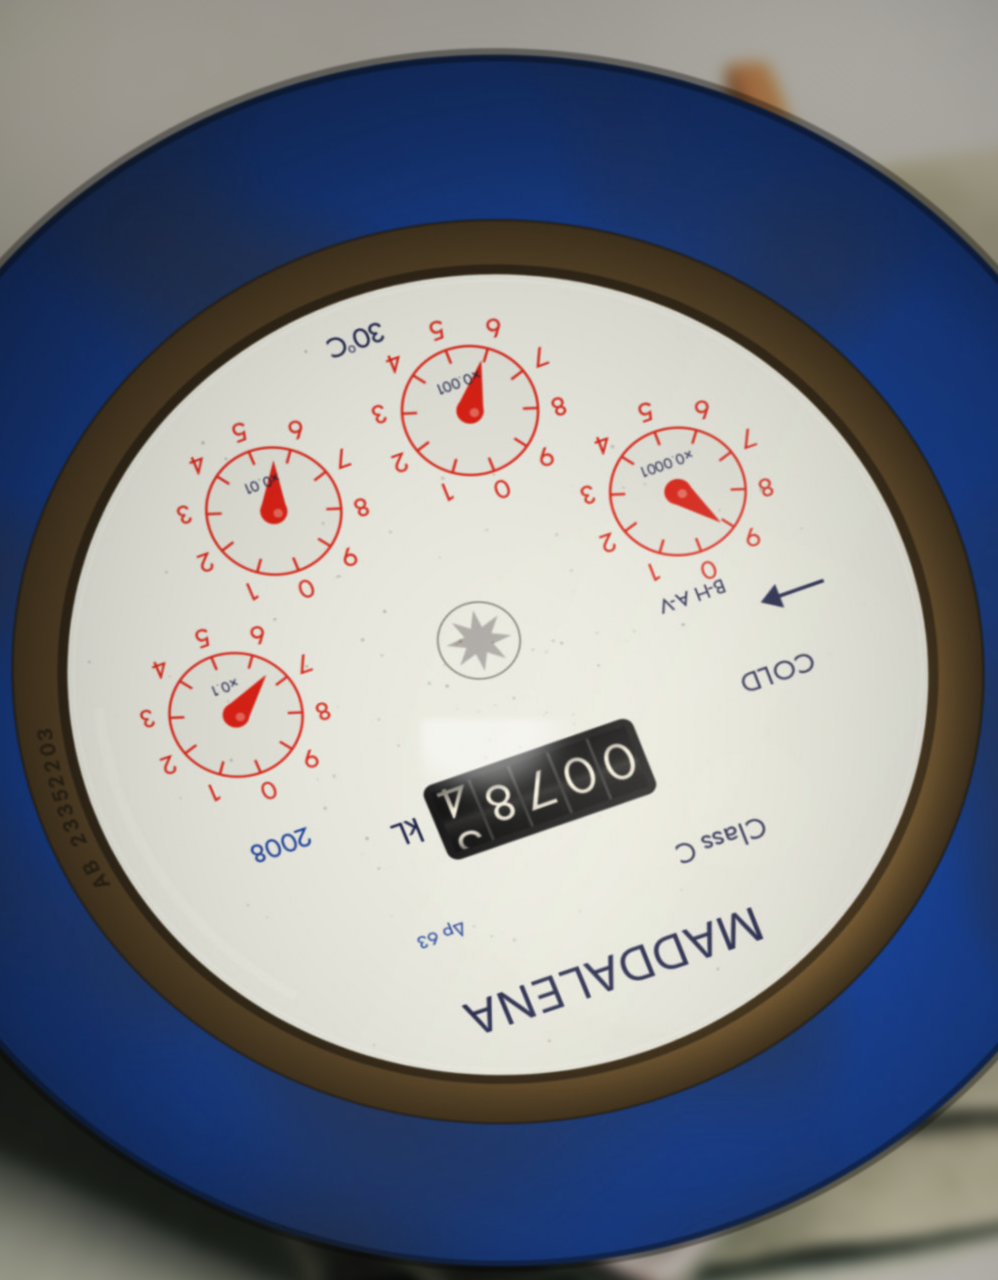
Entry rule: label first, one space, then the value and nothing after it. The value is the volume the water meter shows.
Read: 783.6559 kL
